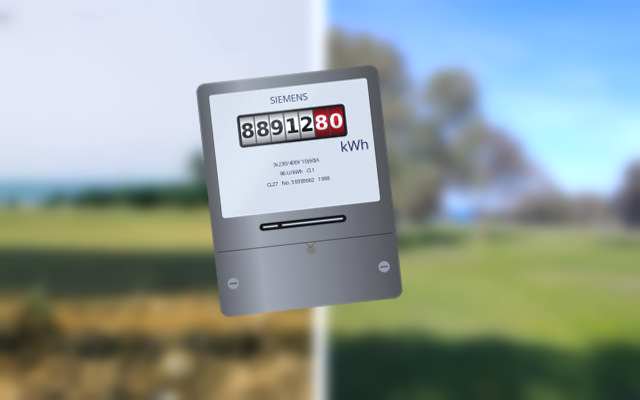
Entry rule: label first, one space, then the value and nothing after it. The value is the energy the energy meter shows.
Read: 88912.80 kWh
